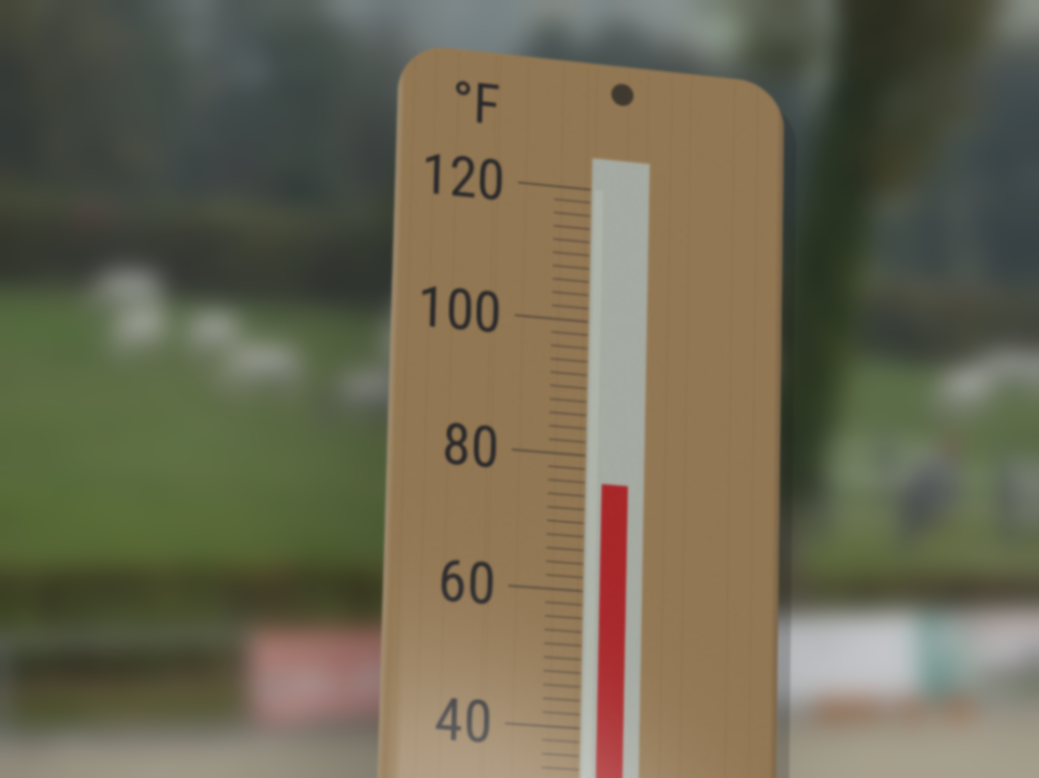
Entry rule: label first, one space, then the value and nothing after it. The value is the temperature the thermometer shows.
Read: 76 °F
